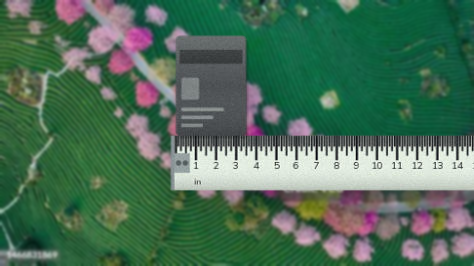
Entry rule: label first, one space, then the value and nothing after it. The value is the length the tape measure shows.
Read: 3.5 in
